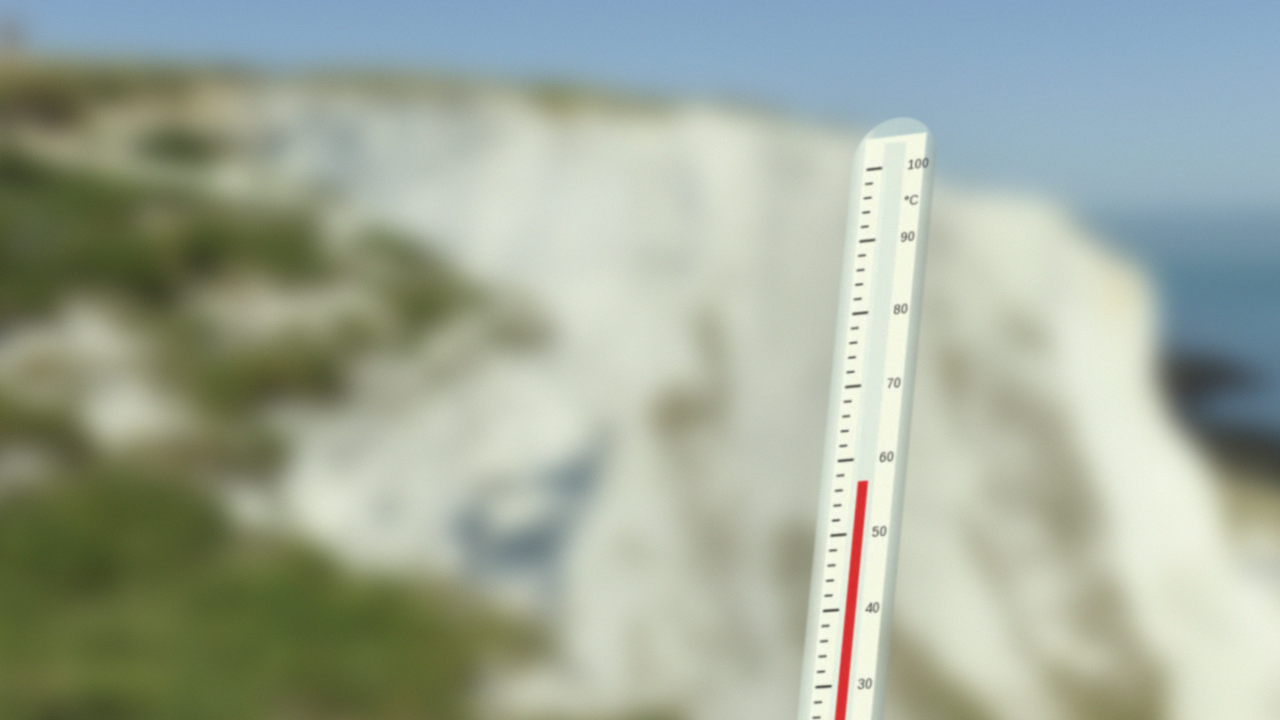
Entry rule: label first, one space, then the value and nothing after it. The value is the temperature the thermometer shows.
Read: 57 °C
